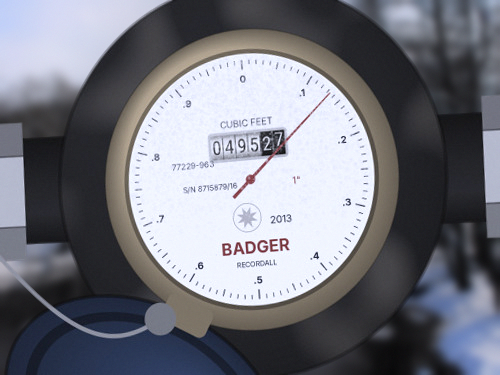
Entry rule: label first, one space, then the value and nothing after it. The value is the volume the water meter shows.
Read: 49527.13 ft³
